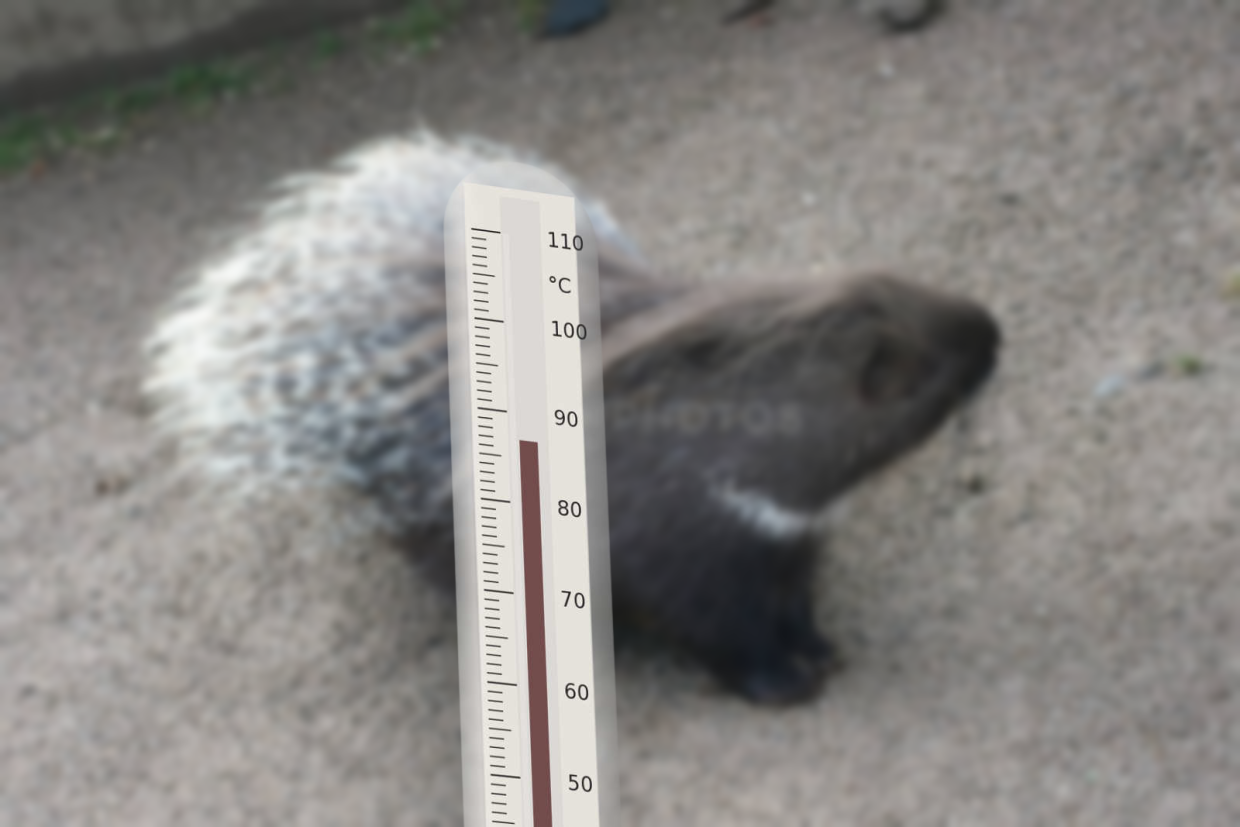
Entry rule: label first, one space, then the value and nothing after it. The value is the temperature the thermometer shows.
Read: 87 °C
